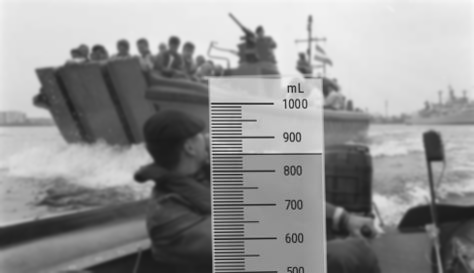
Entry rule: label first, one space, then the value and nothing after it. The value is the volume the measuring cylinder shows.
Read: 850 mL
